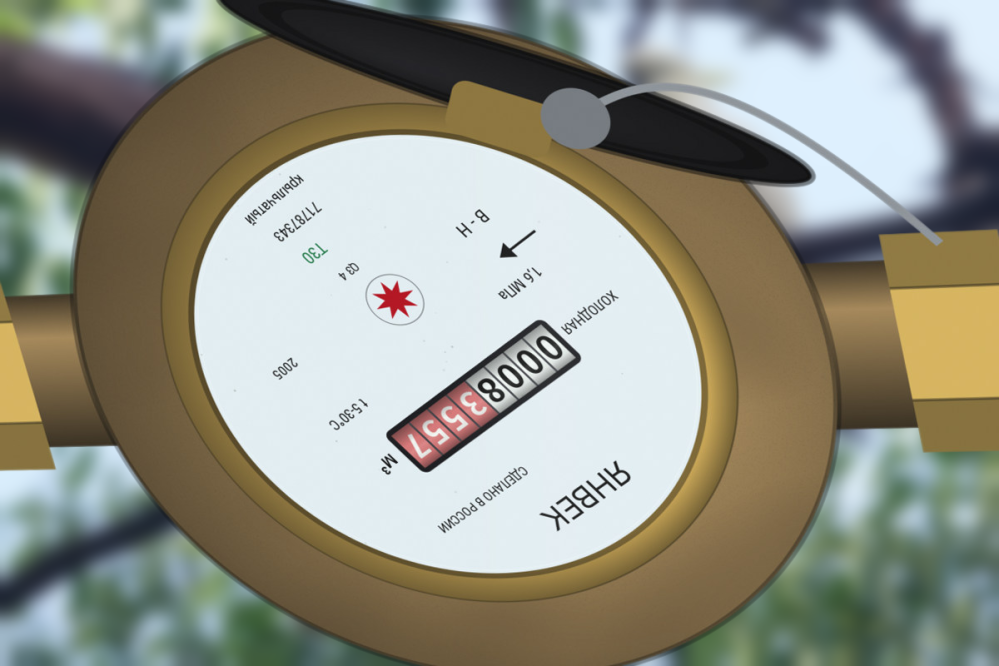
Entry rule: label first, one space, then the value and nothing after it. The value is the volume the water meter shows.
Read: 8.3557 m³
